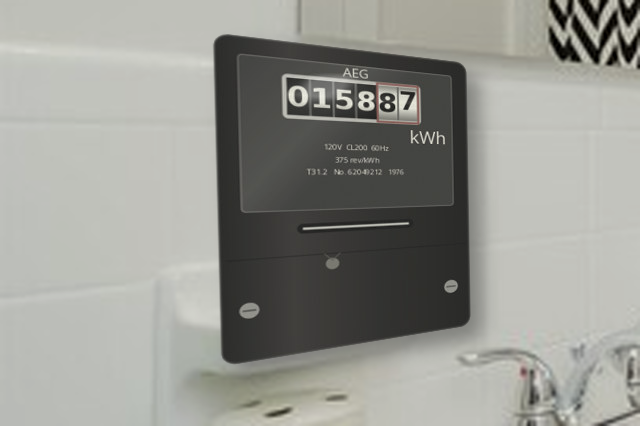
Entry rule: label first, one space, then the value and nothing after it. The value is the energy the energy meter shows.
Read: 158.87 kWh
